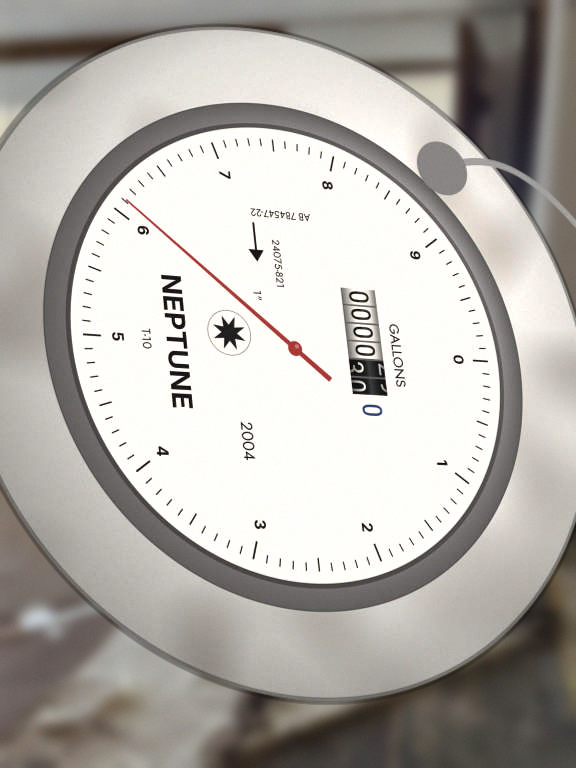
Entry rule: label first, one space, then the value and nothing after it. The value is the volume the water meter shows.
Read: 296.1 gal
